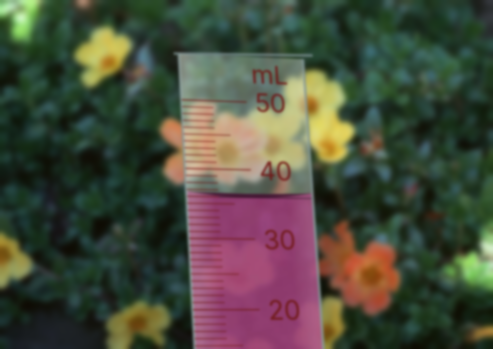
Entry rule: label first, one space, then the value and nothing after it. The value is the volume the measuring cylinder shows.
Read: 36 mL
